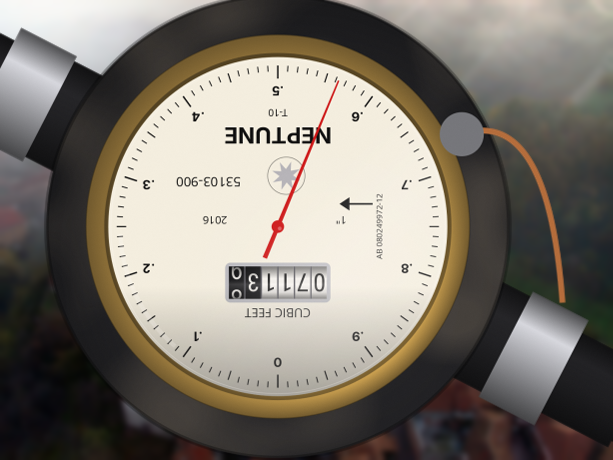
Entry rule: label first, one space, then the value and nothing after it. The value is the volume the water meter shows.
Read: 71138.56 ft³
